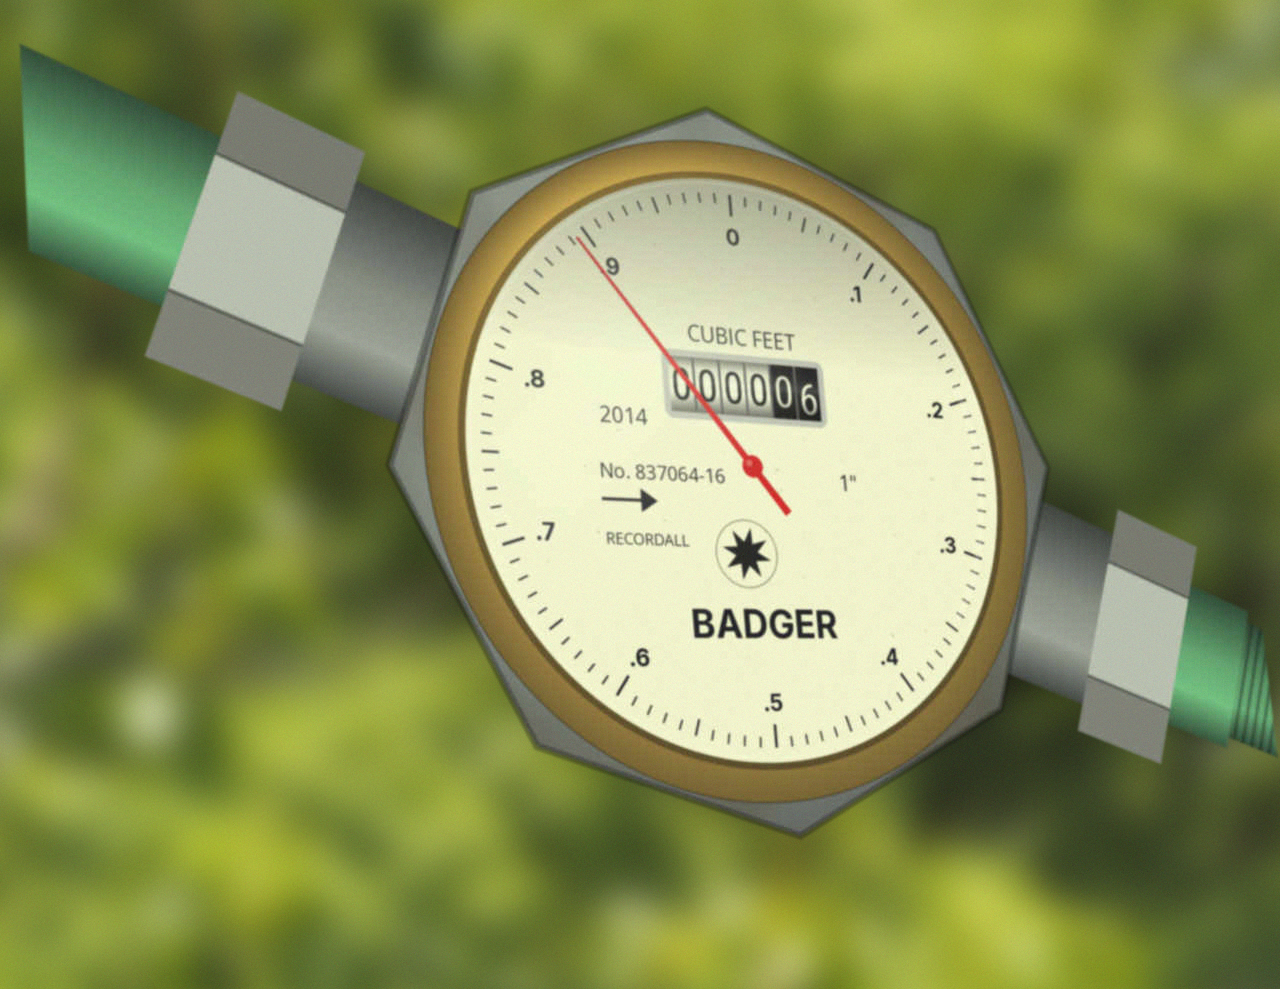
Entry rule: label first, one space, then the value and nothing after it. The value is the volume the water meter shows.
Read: 5.89 ft³
